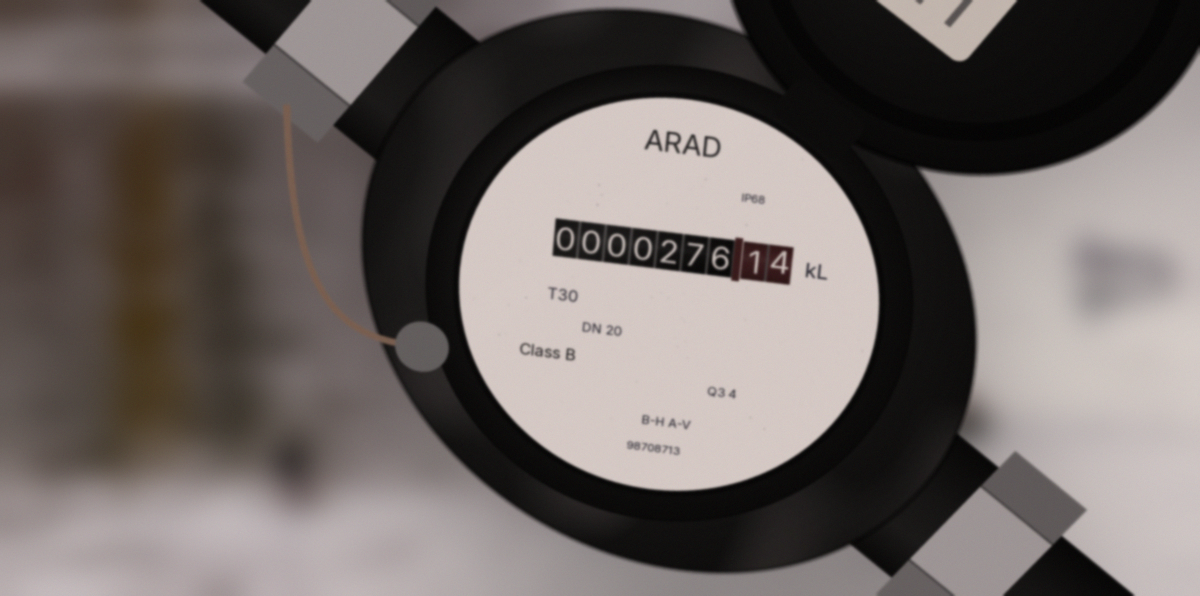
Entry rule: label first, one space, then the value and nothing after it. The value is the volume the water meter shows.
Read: 276.14 kL
